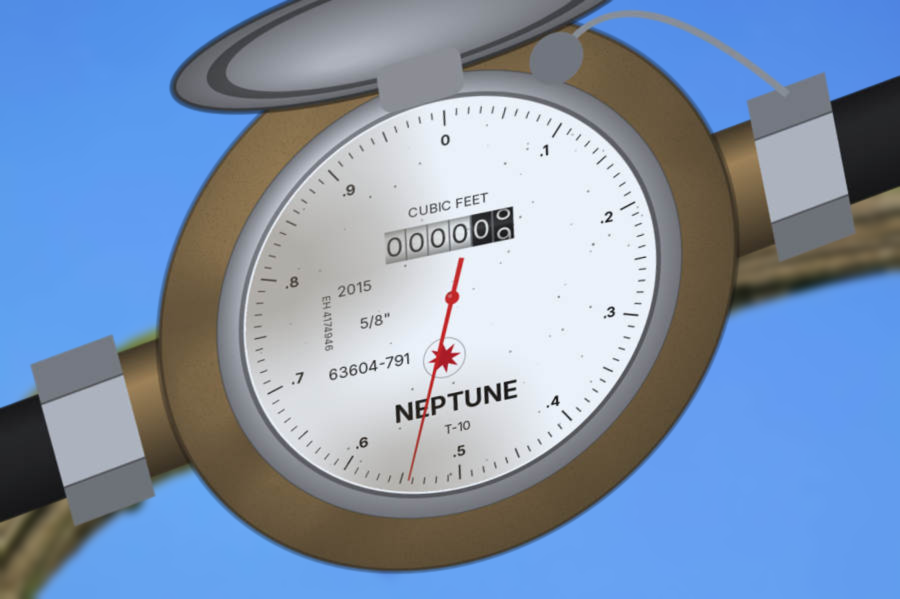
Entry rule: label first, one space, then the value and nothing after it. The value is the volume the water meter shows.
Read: 8.54 ft³
